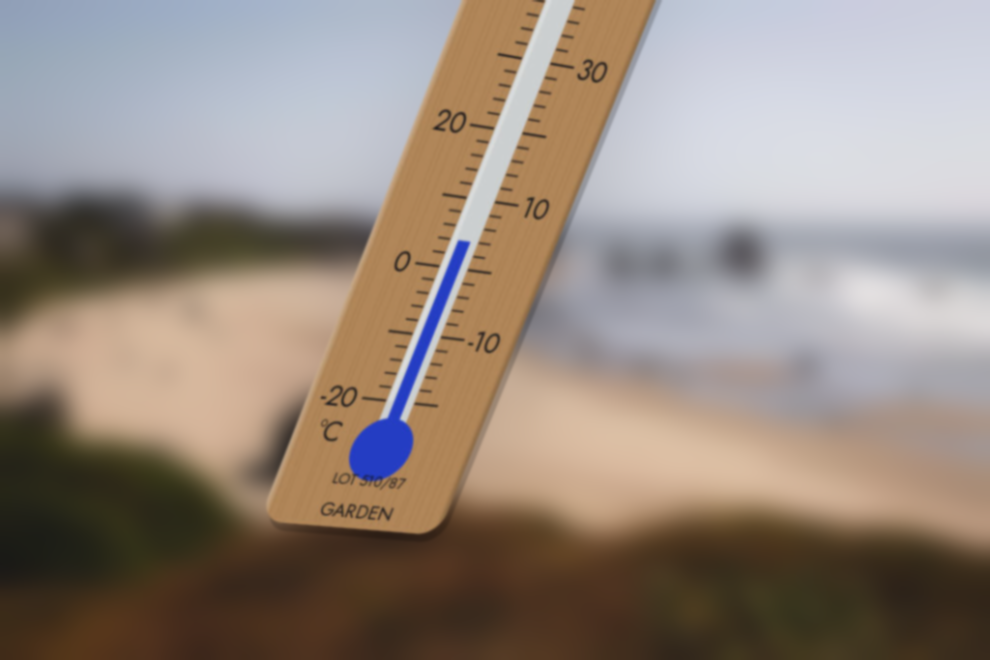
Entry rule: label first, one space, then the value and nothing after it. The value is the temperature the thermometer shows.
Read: 4 °C
